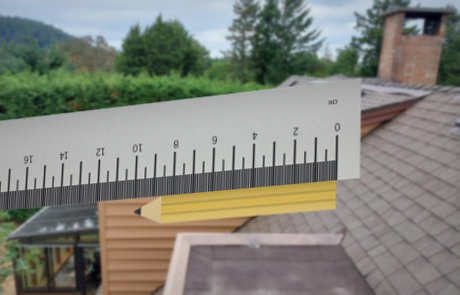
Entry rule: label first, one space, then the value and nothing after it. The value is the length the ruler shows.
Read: 10 cm
